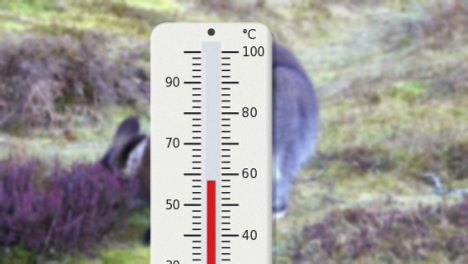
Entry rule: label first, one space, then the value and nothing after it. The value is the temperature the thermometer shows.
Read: 58 °C
